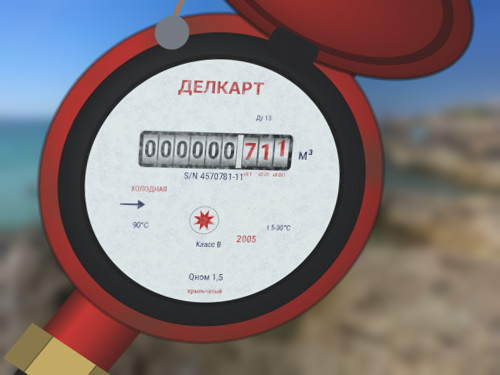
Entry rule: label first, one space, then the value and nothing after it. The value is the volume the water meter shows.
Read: 0.711 m³
